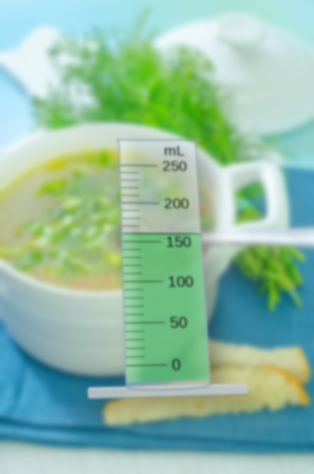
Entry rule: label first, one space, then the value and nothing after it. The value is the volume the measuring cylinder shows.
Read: 160 mL
